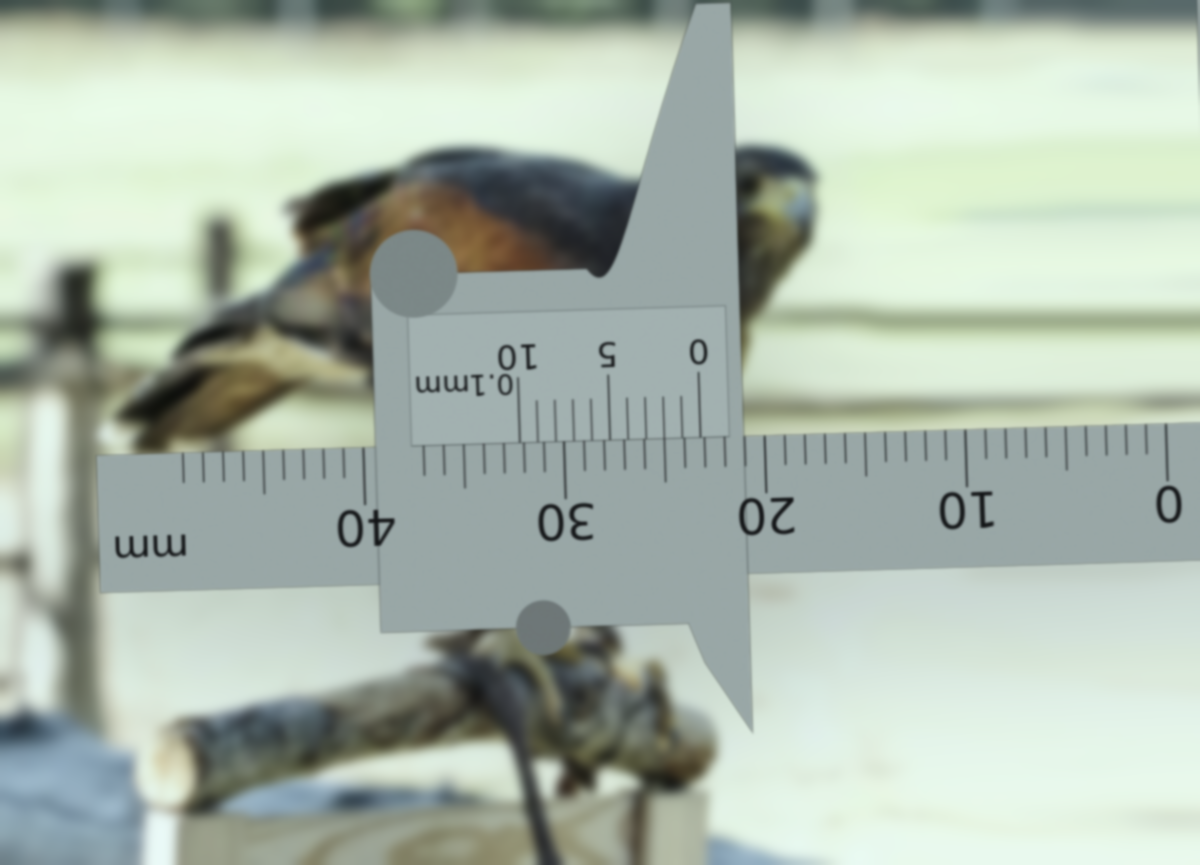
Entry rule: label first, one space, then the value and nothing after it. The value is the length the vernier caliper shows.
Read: 23.2 mm
